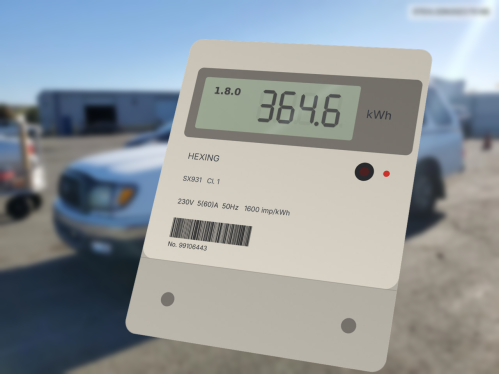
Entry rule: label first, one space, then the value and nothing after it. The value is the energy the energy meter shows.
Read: 364.6 kWh
